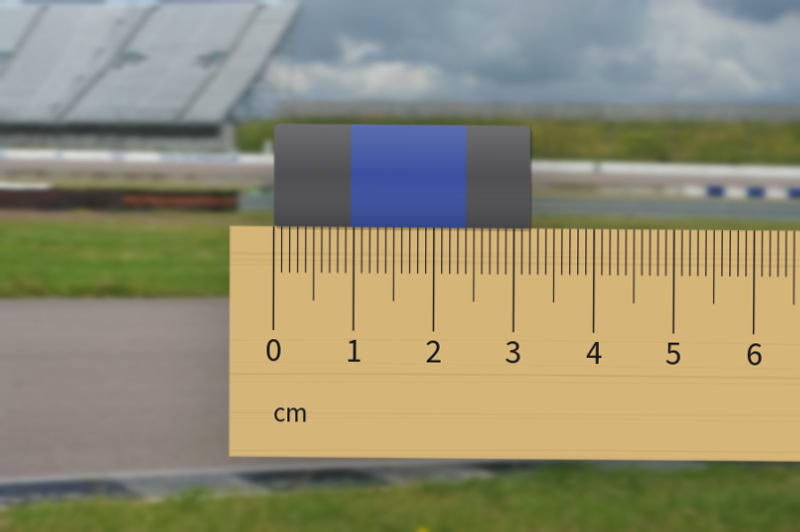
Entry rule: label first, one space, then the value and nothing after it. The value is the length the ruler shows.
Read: 3.2 cm
